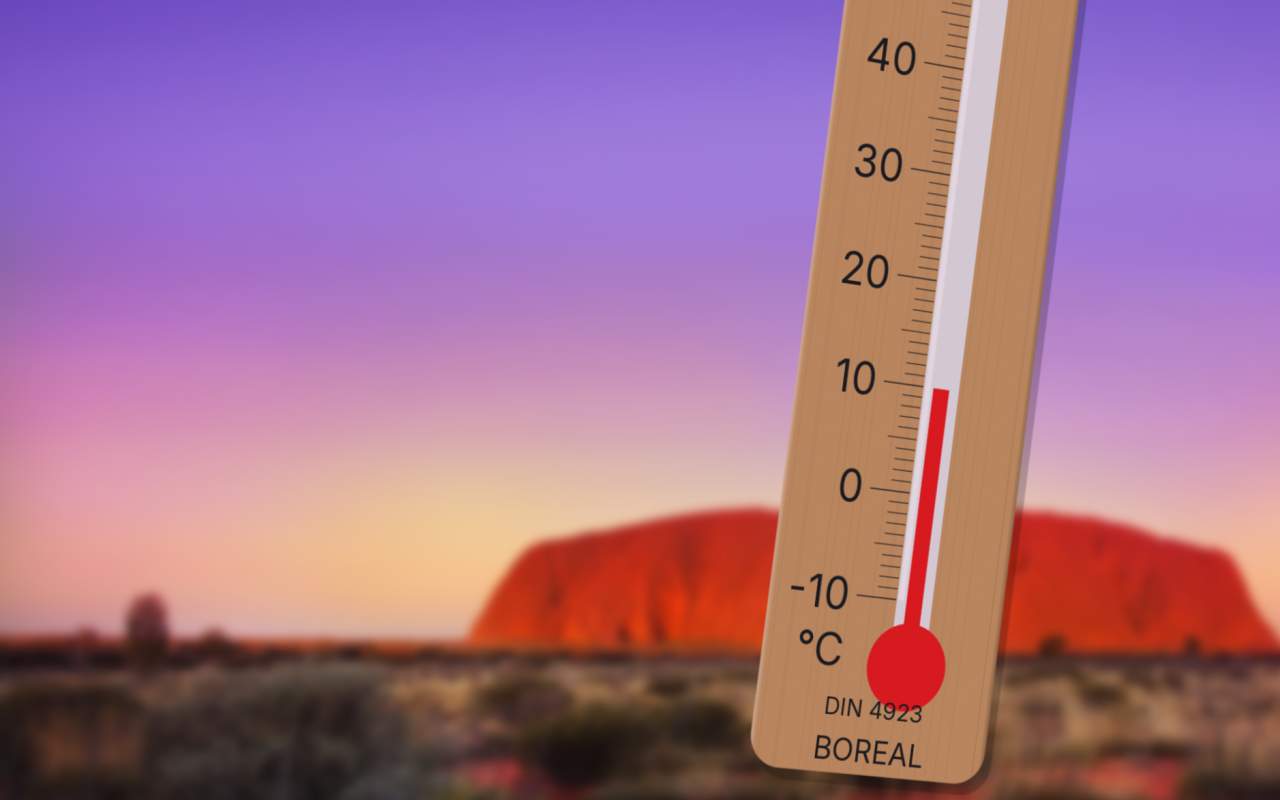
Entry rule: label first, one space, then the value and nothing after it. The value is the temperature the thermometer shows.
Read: 10 °C
